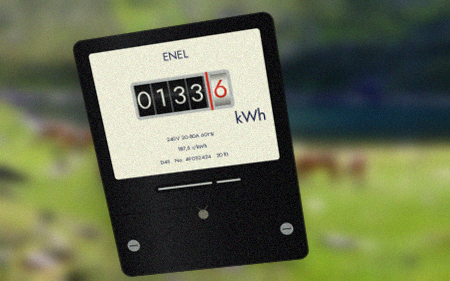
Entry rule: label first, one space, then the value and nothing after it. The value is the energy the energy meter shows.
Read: 133.6 kWh
